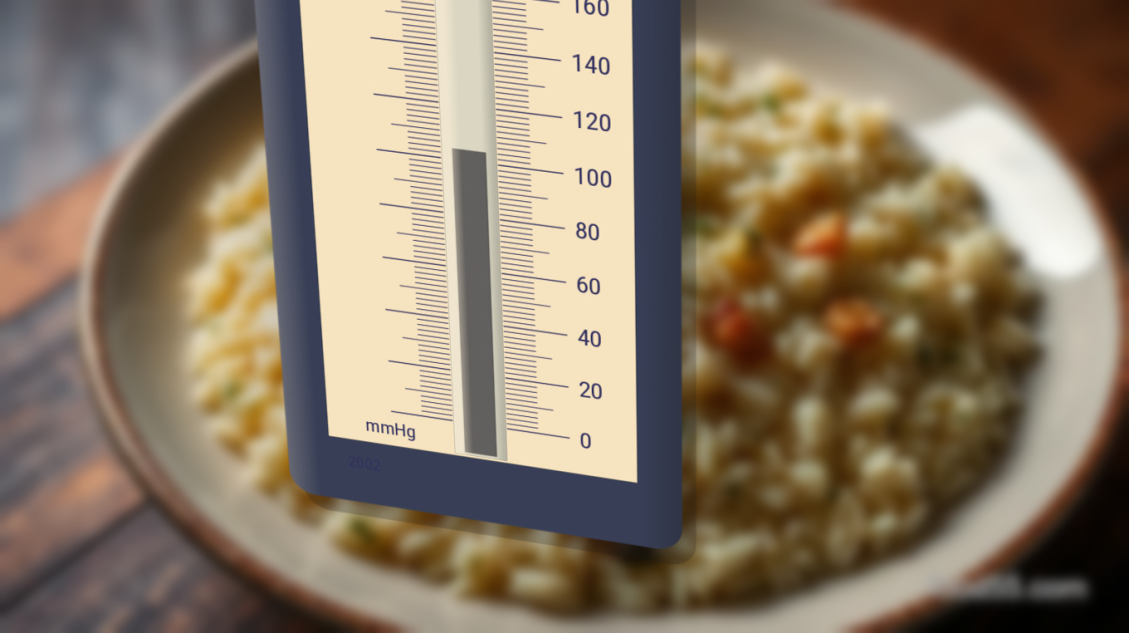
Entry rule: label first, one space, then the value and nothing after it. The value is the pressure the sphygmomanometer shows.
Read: 104 mmHg
